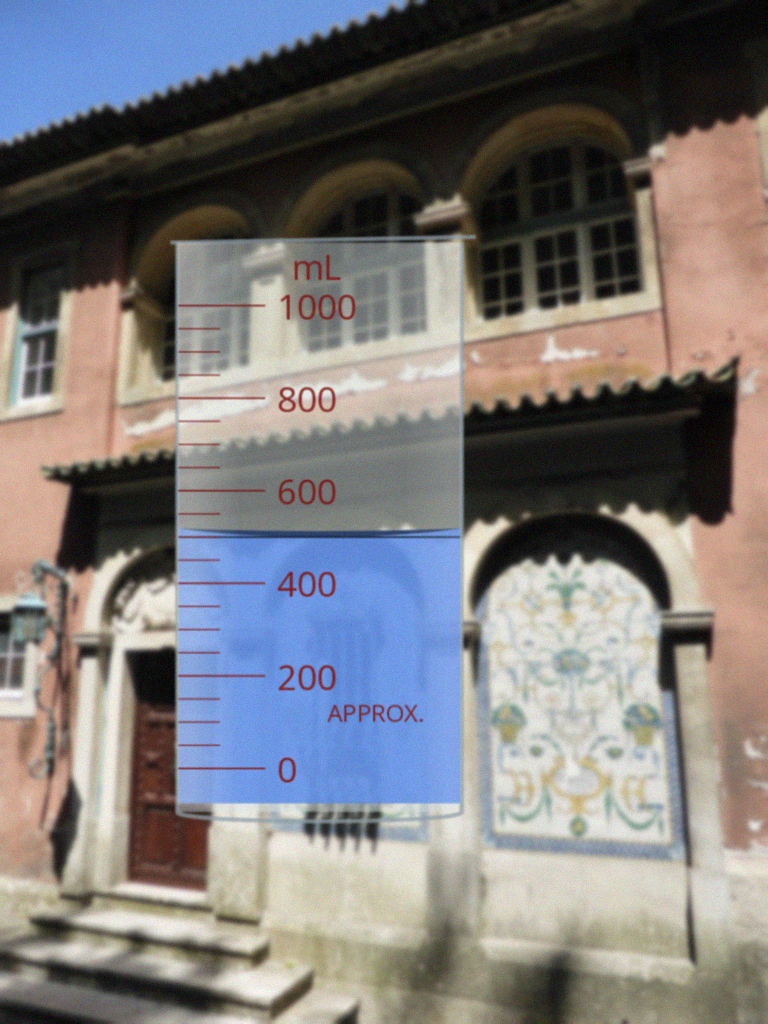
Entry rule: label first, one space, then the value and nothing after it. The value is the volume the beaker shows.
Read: 500 mL
